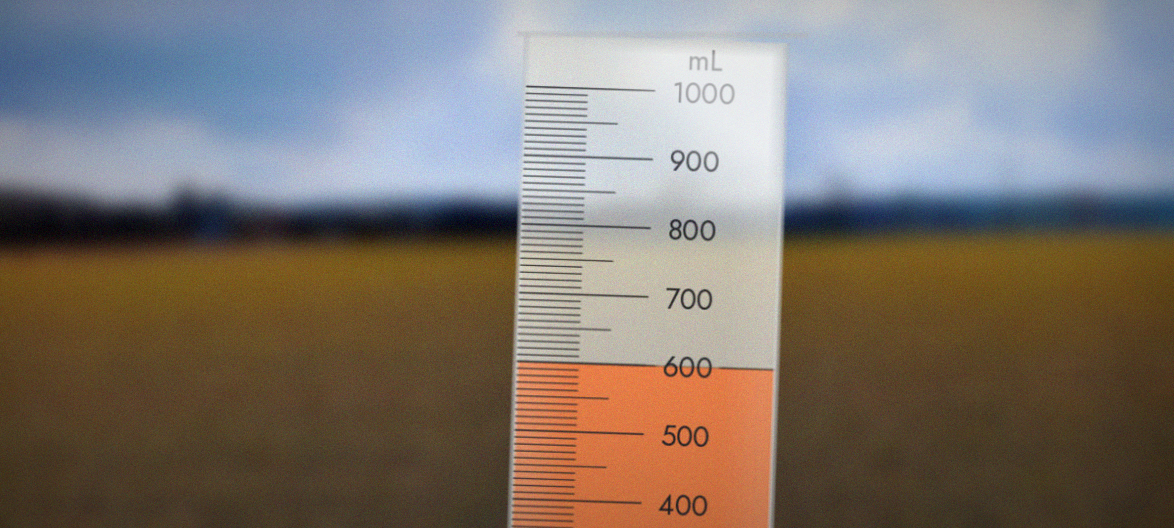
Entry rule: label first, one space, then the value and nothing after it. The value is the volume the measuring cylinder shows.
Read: 600 mL
